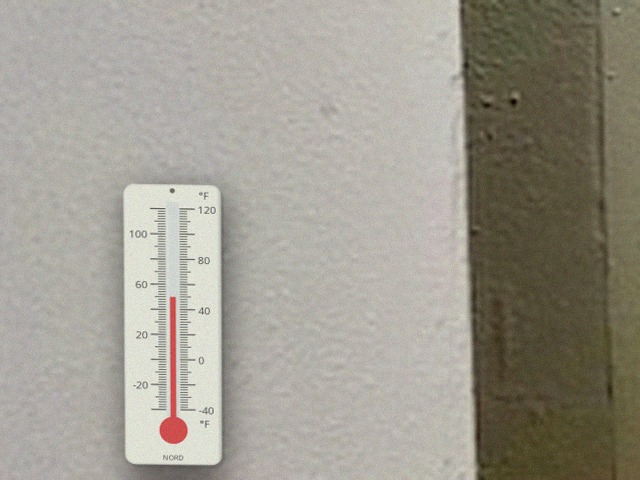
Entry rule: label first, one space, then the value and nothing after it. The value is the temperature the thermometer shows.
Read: 50 °F
